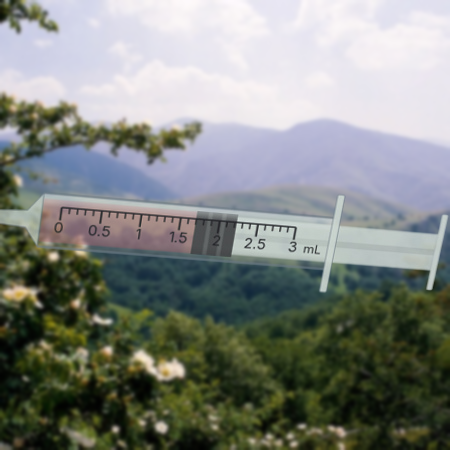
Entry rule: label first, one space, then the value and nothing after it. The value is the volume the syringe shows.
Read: 1.7 mL
